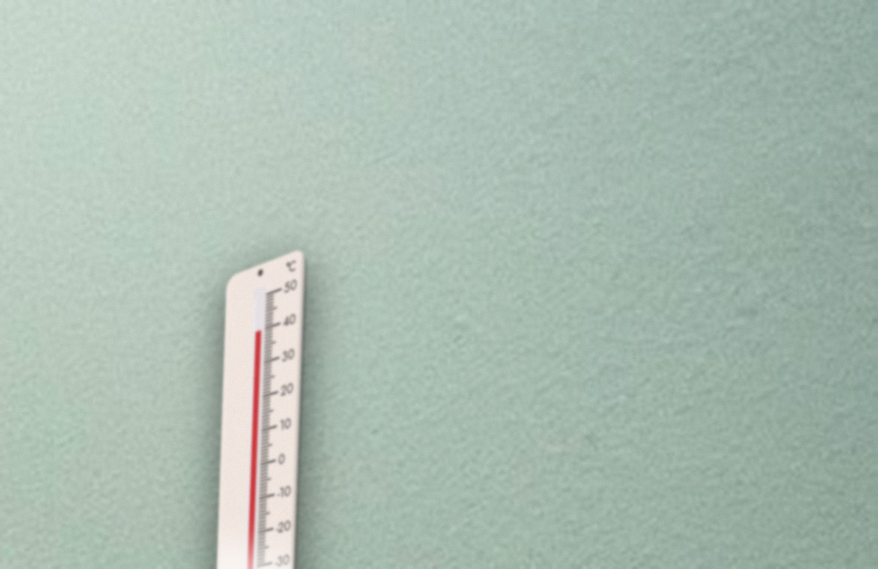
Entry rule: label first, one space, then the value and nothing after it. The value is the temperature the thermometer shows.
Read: 40 °C
